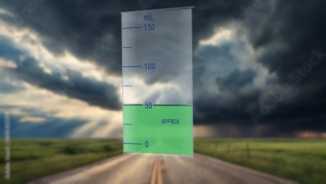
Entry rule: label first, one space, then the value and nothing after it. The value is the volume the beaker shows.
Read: 50 mL
